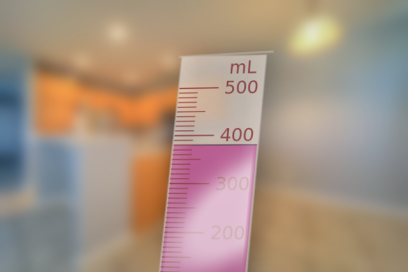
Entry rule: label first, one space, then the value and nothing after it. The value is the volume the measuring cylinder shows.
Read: 380 mL
